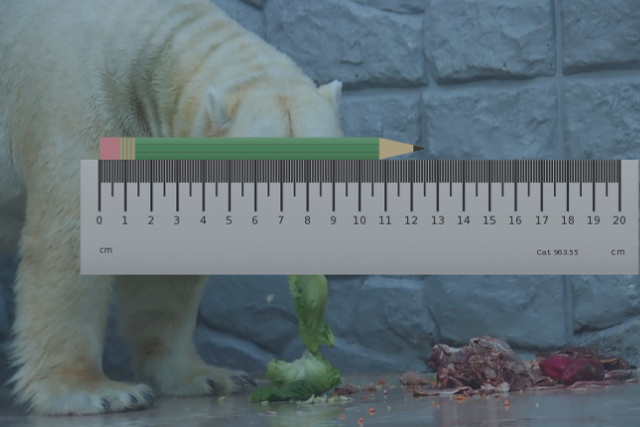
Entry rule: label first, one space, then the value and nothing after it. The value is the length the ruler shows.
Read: 12.5 cm
